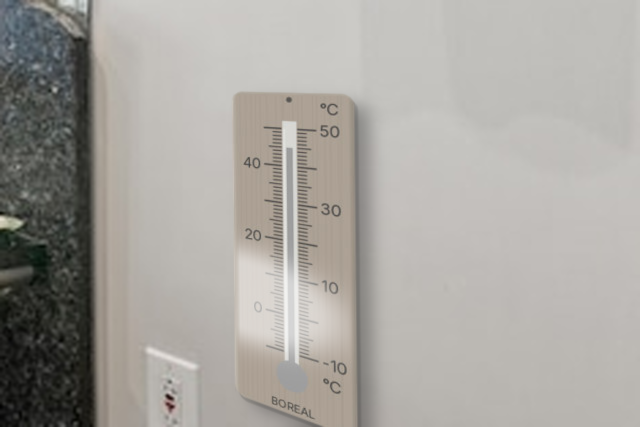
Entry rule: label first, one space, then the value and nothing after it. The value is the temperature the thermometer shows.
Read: 45 °C
